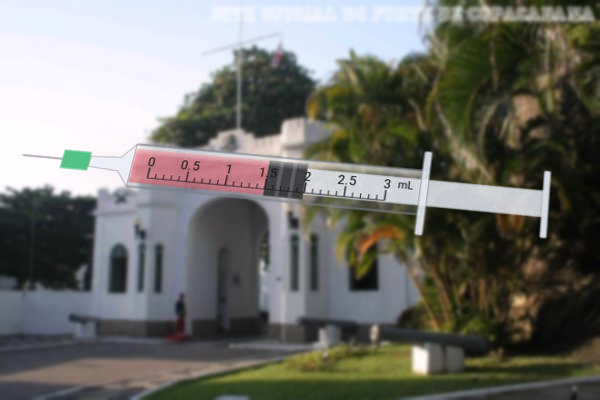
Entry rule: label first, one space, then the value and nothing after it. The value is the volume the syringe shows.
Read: 1.5 mL
